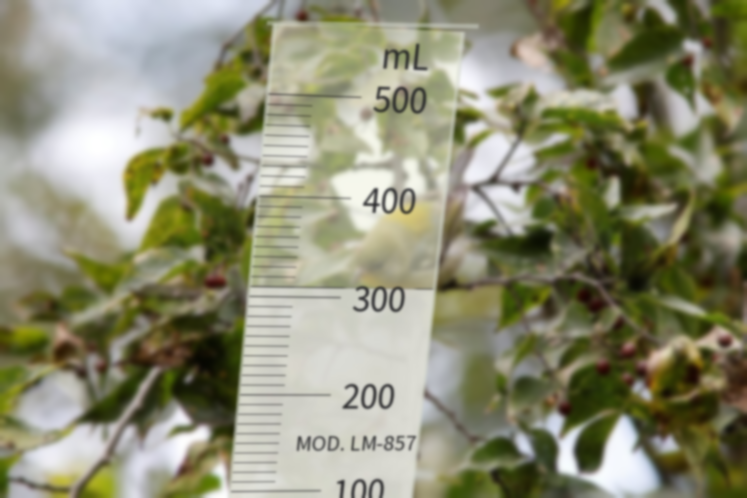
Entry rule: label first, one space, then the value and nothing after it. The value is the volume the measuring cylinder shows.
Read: 310 mL
